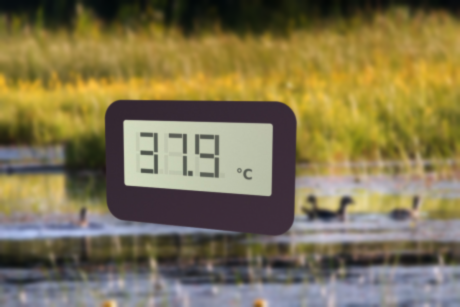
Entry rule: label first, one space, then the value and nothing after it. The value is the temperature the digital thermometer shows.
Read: 37.9 °C
